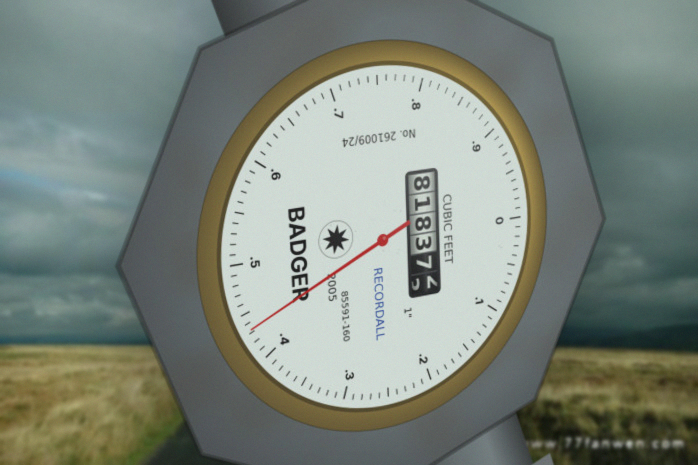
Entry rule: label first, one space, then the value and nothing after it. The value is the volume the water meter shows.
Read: 818372.43 ft³
